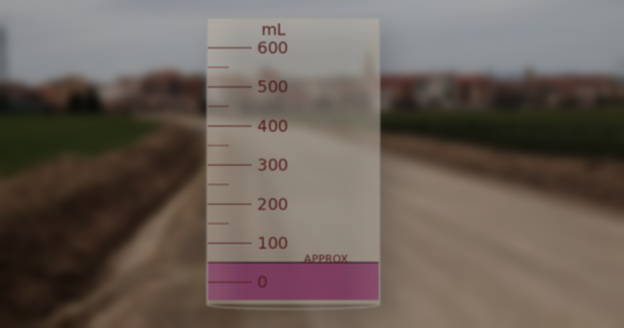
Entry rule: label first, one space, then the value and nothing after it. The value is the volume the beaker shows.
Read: 50 mL
